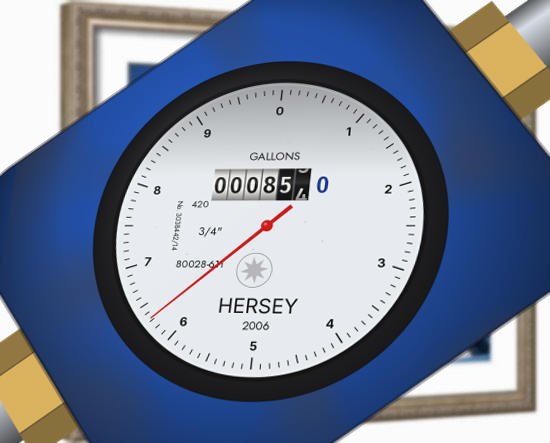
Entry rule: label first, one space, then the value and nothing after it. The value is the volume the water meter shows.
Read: 8536.3 gal
